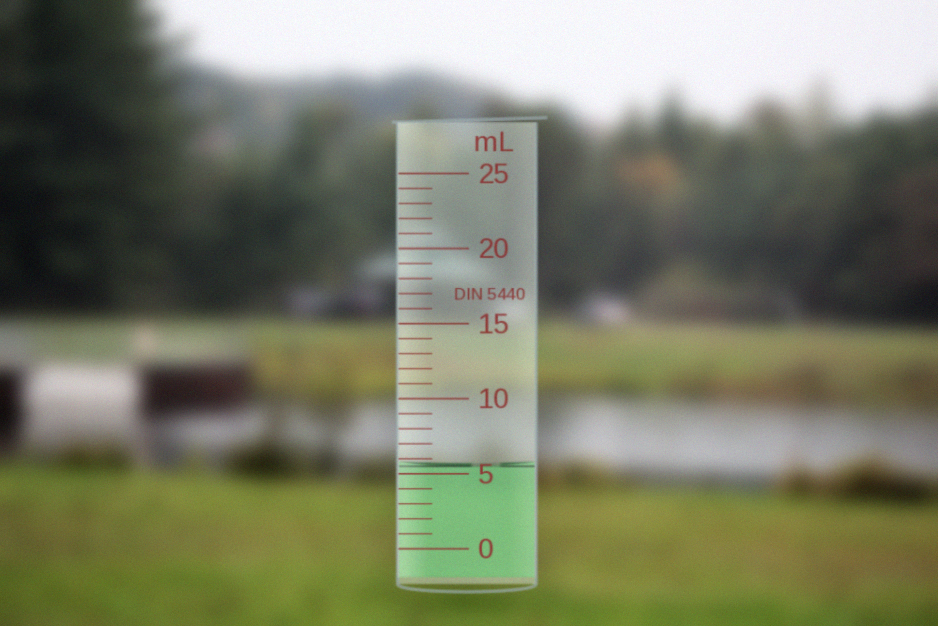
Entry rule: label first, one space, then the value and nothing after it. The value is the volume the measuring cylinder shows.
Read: 5.5 mL
